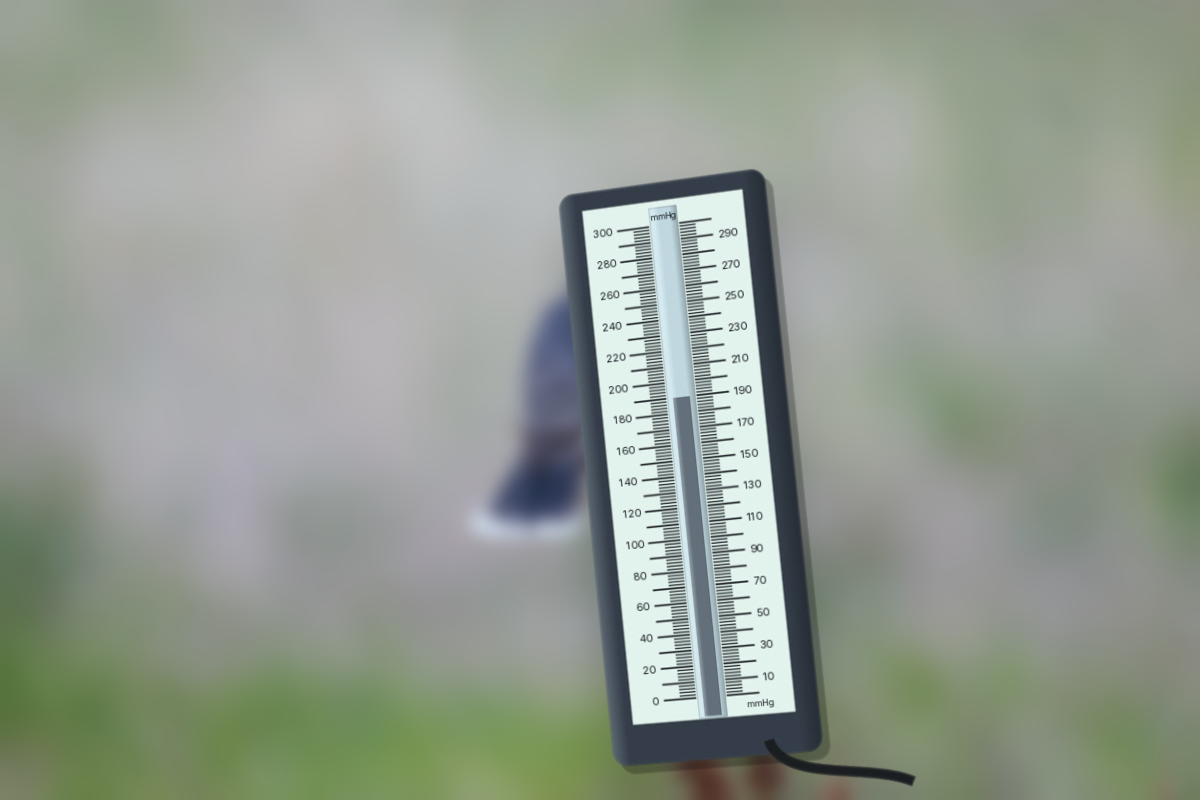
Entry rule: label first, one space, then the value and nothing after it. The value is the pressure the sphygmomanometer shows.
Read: 190 mmHg
